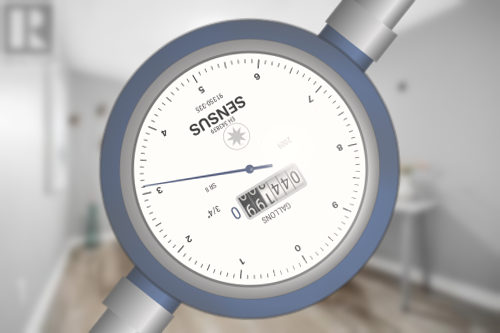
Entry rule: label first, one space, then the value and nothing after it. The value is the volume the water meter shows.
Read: 441993.1 gal
